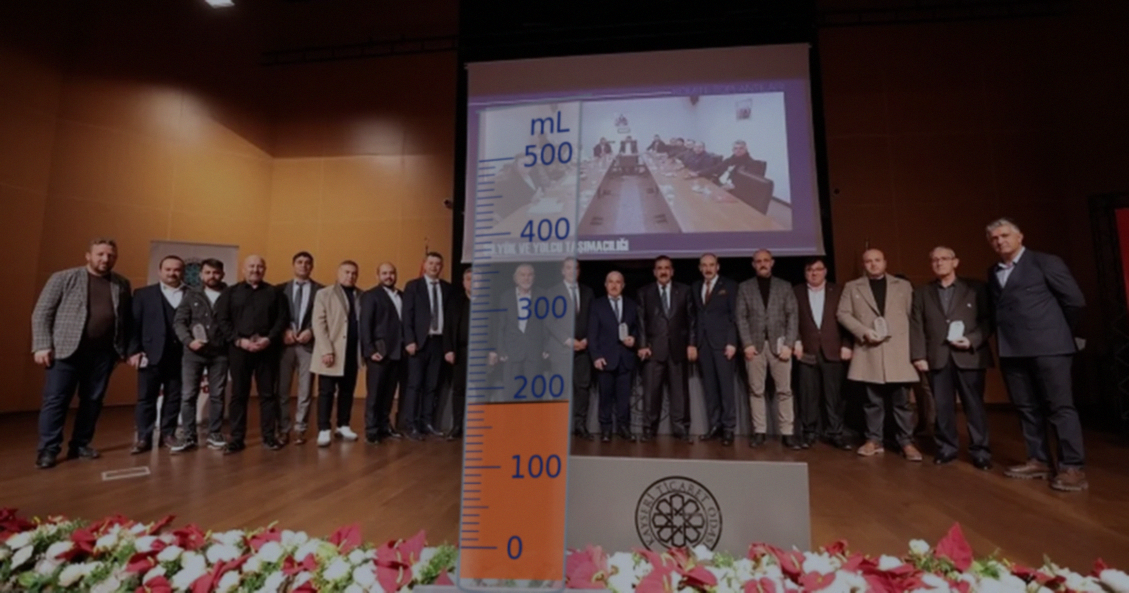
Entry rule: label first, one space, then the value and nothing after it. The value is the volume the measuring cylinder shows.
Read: 180 mL
